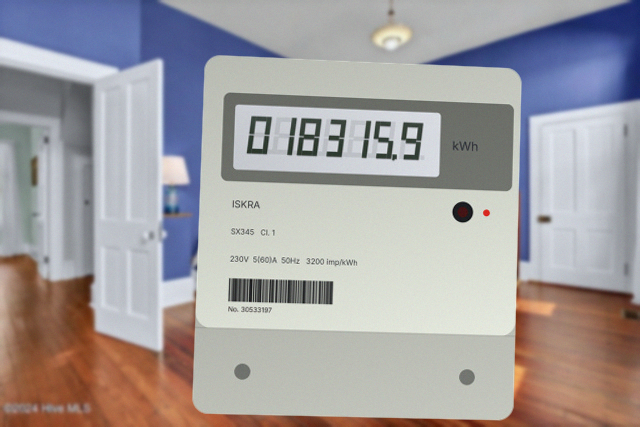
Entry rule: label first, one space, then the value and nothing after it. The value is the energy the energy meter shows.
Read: 18315.9 kWh
